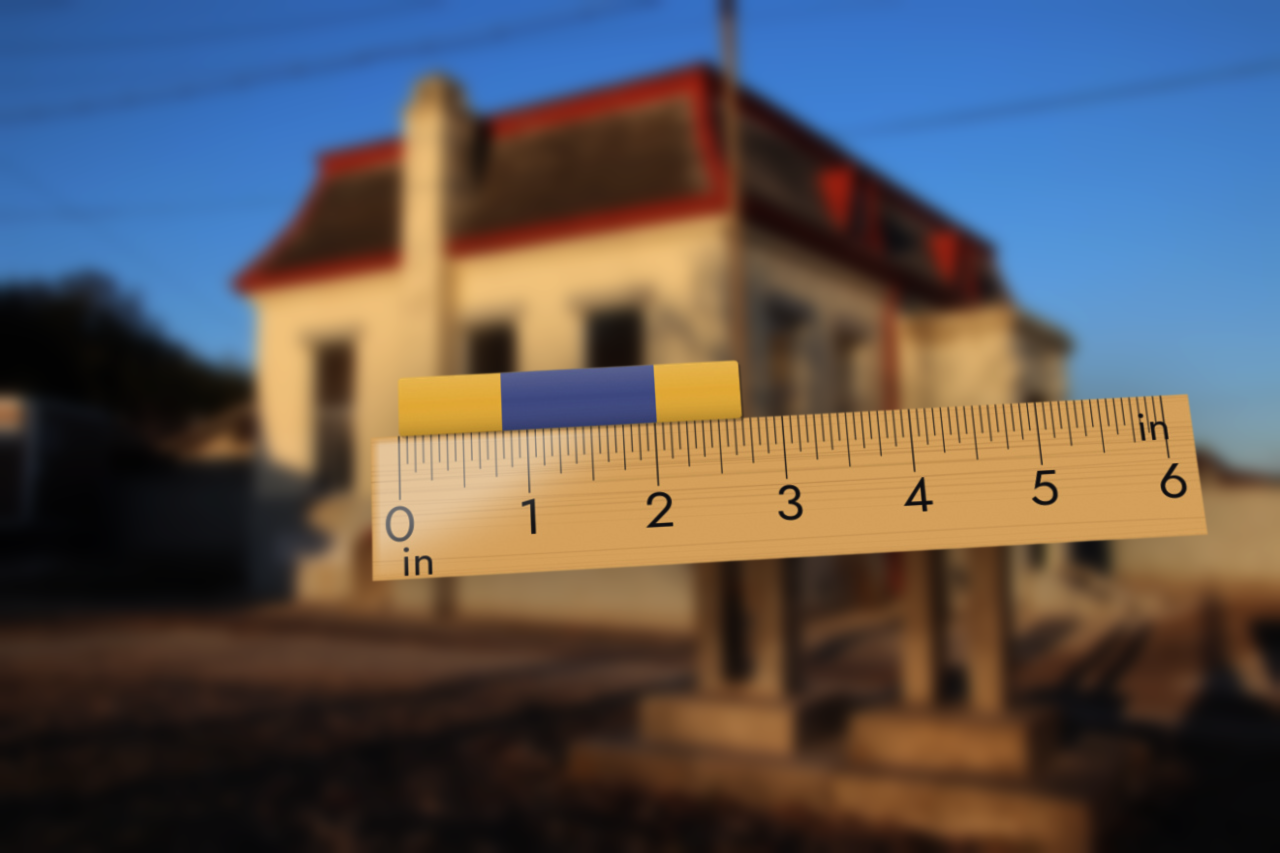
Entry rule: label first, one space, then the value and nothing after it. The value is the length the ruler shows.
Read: 2.6875 in
